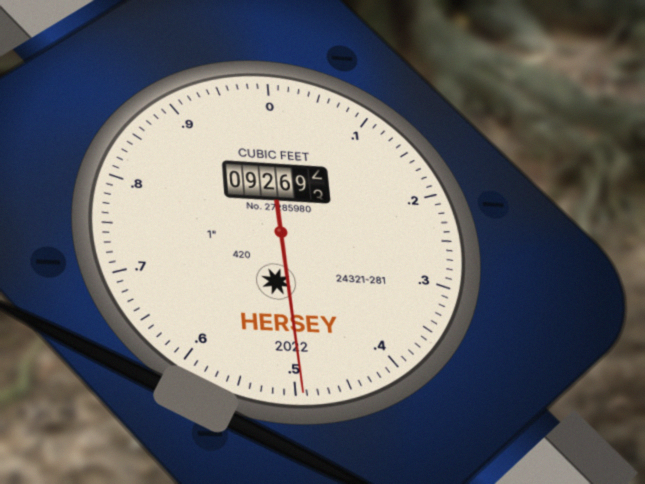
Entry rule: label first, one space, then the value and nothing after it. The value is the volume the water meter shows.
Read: 92692.49 ft³
